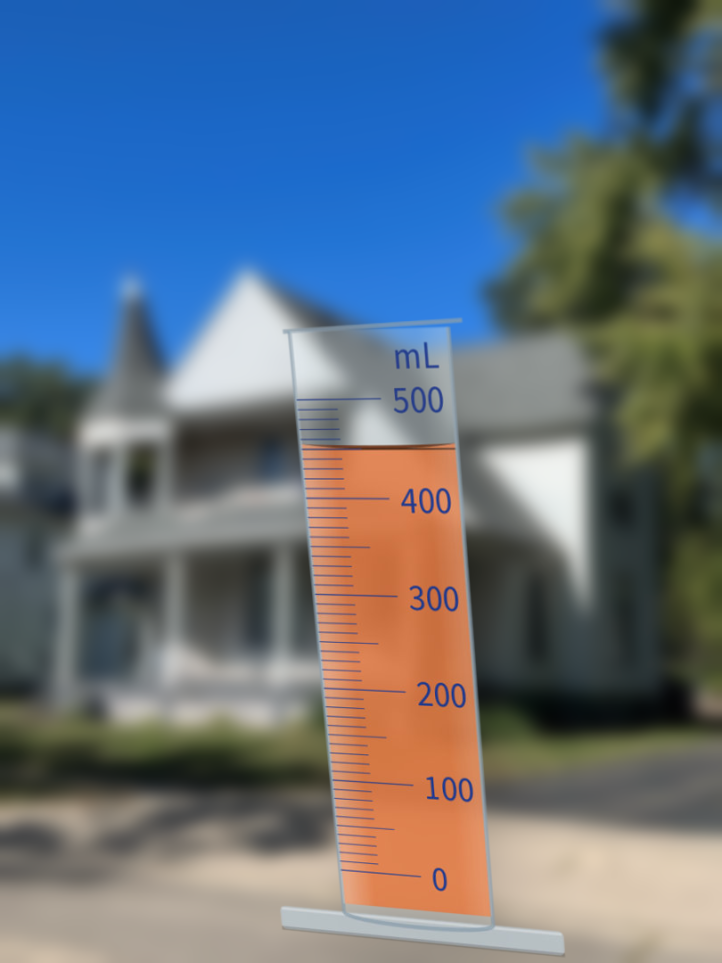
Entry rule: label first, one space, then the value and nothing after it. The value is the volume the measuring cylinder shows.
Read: 450 mL
